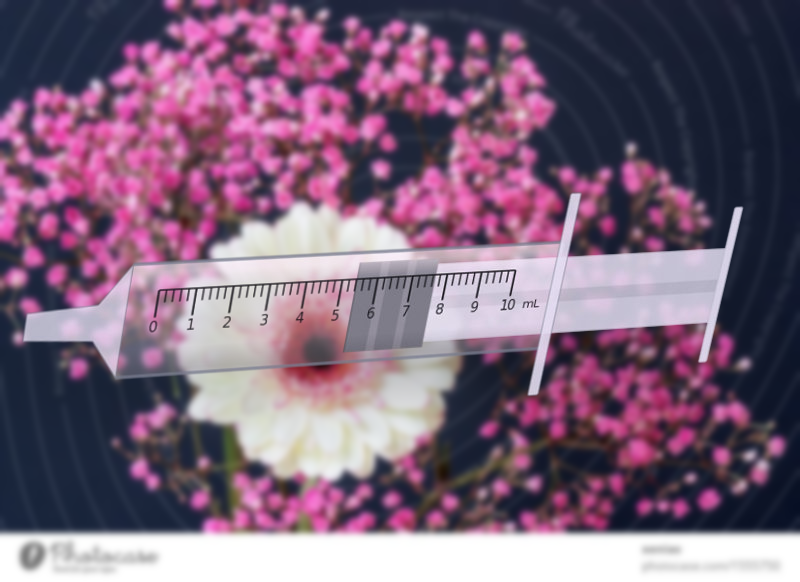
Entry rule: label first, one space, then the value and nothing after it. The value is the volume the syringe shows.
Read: 5.4 mL
